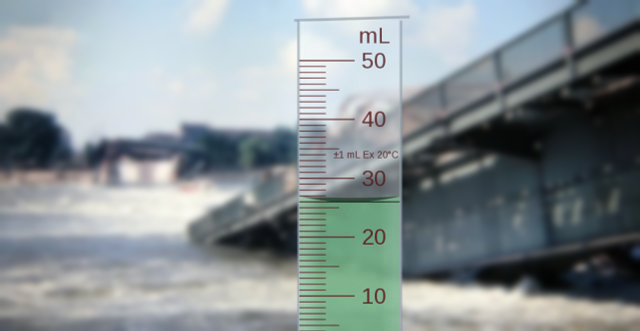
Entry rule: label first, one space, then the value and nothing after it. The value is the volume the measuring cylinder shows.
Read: 26 mL
